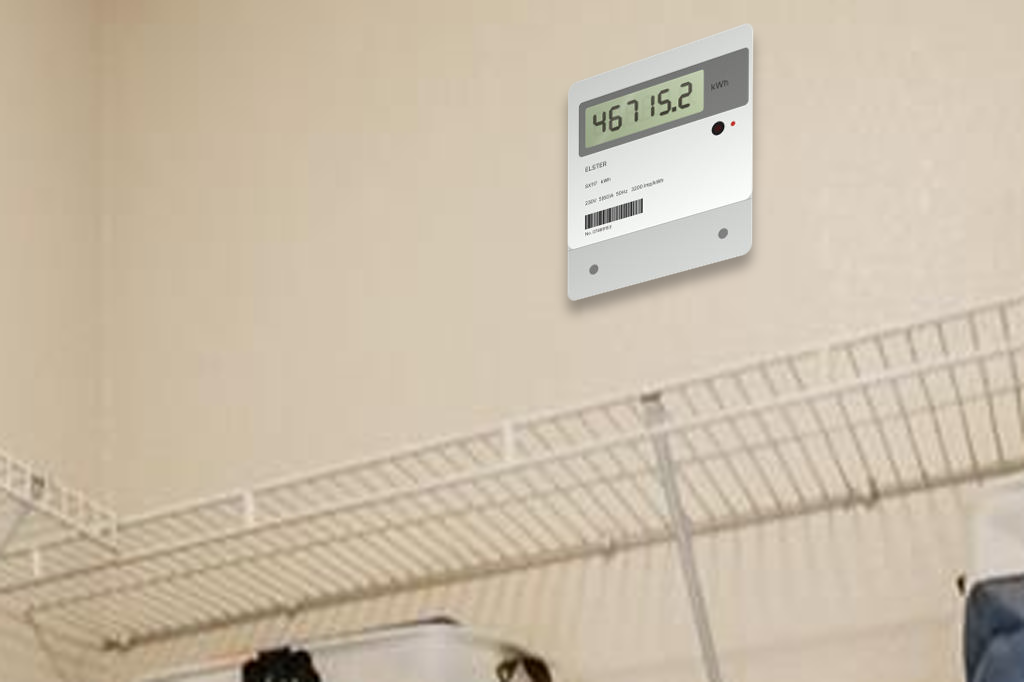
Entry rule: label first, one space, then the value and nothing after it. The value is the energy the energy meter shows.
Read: 46715.2 kWh
